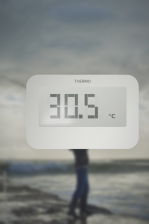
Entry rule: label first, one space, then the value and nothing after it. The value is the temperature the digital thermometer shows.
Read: 30.5 °C
